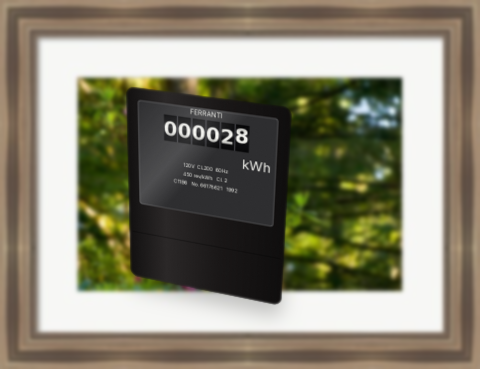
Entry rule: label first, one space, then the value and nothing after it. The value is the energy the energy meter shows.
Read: 28 kWh
